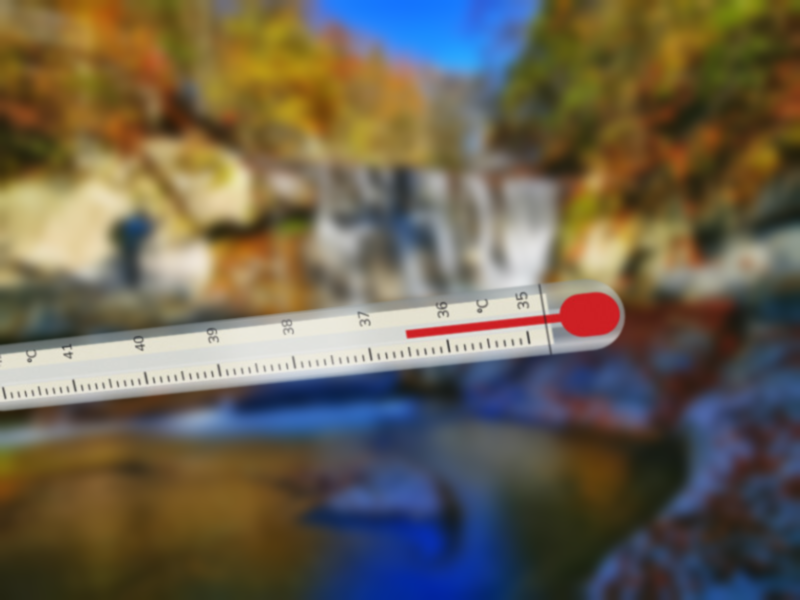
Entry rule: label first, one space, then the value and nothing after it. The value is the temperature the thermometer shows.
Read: 36.5 °C
